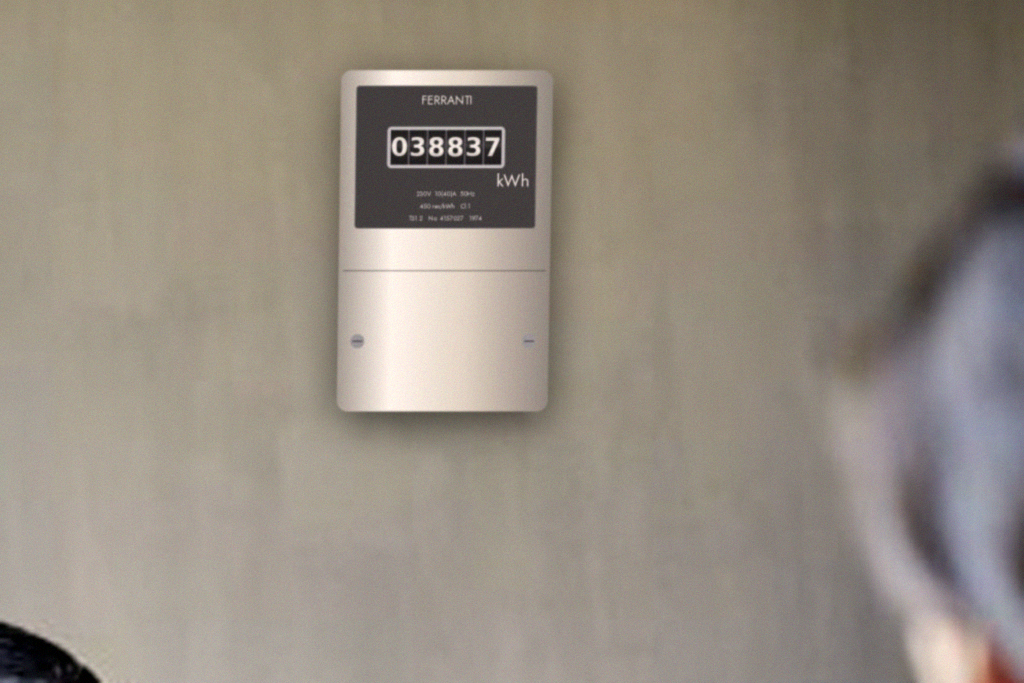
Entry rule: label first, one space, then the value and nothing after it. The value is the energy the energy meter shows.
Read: 38837 kWh
